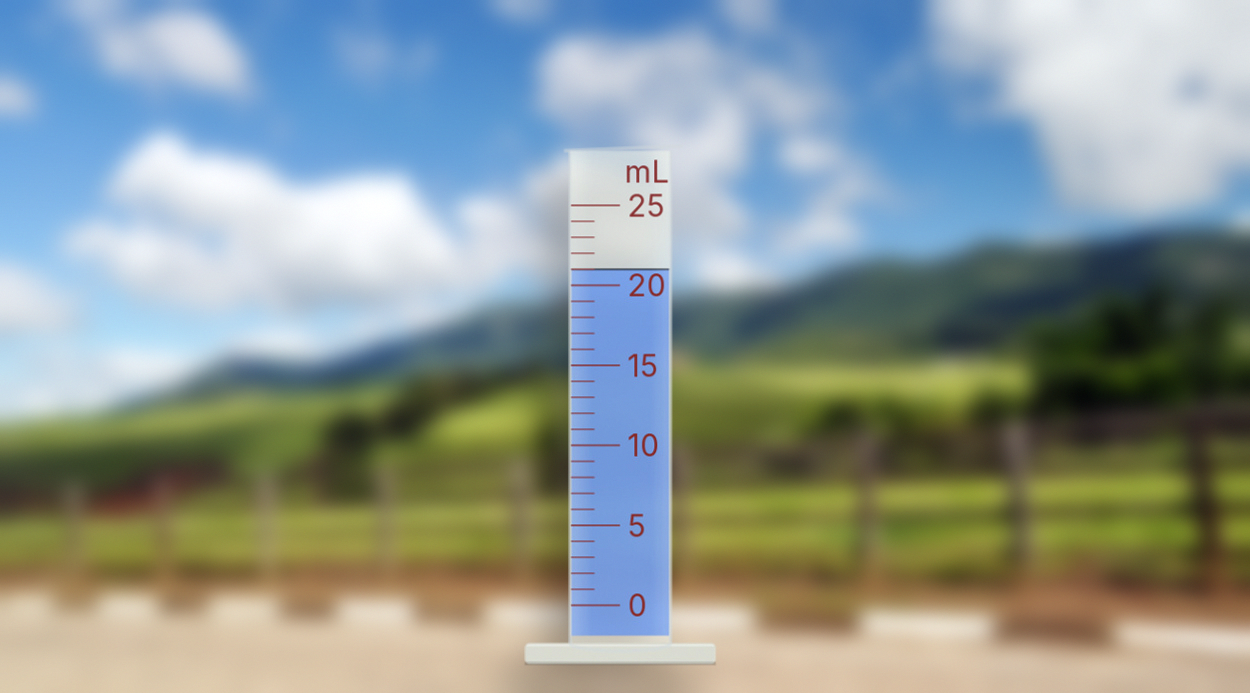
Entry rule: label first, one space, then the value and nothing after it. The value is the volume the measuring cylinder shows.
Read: 21 mL
